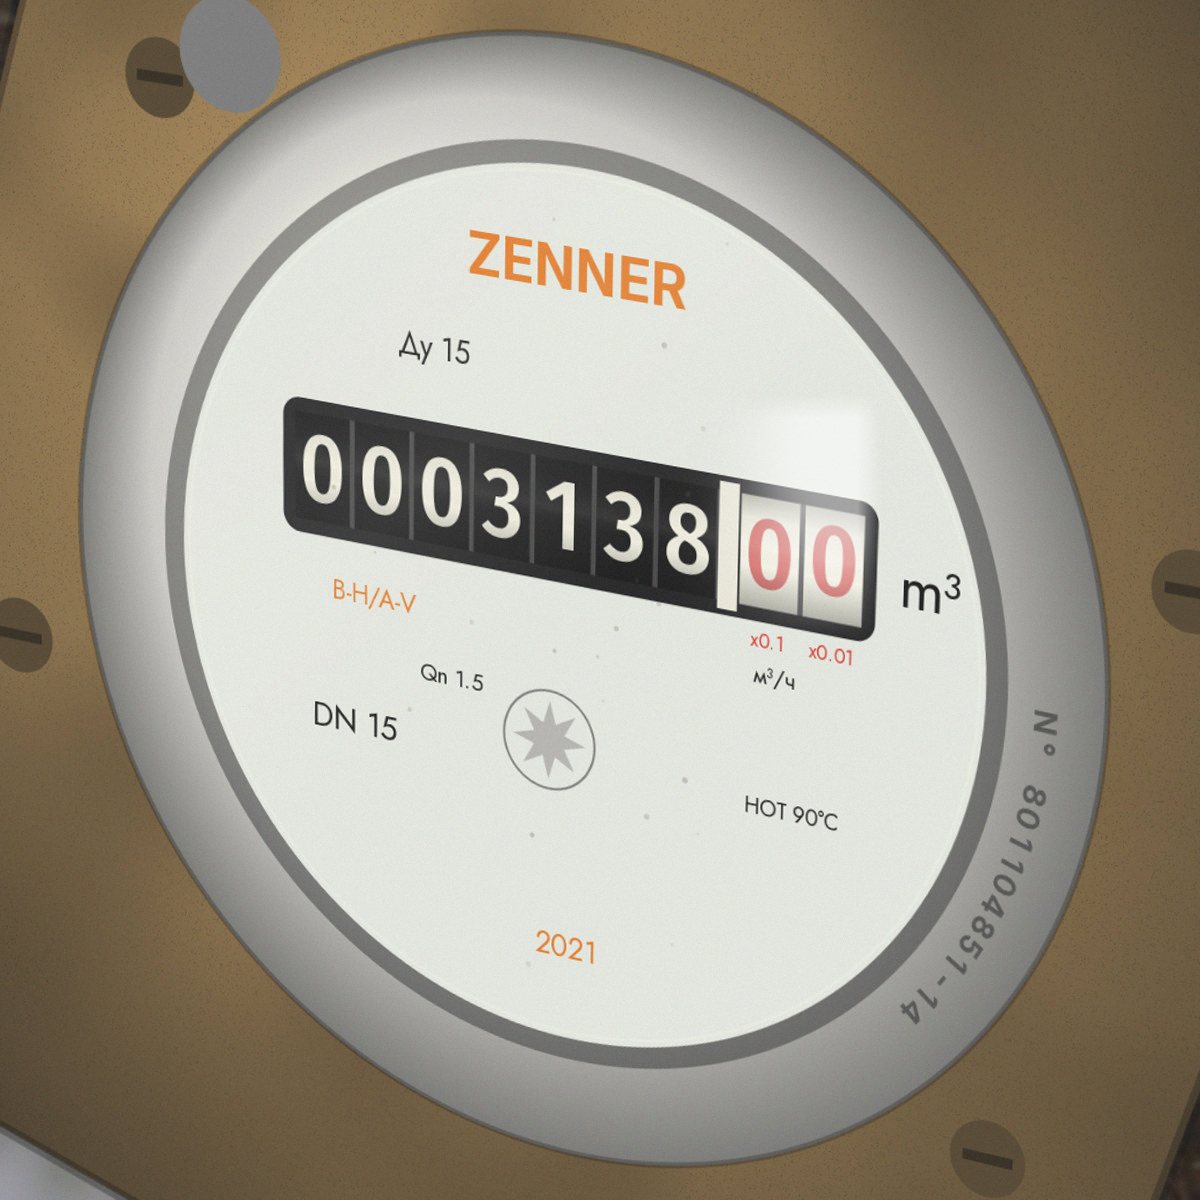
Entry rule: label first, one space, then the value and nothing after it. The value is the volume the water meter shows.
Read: 3138.00 m³
